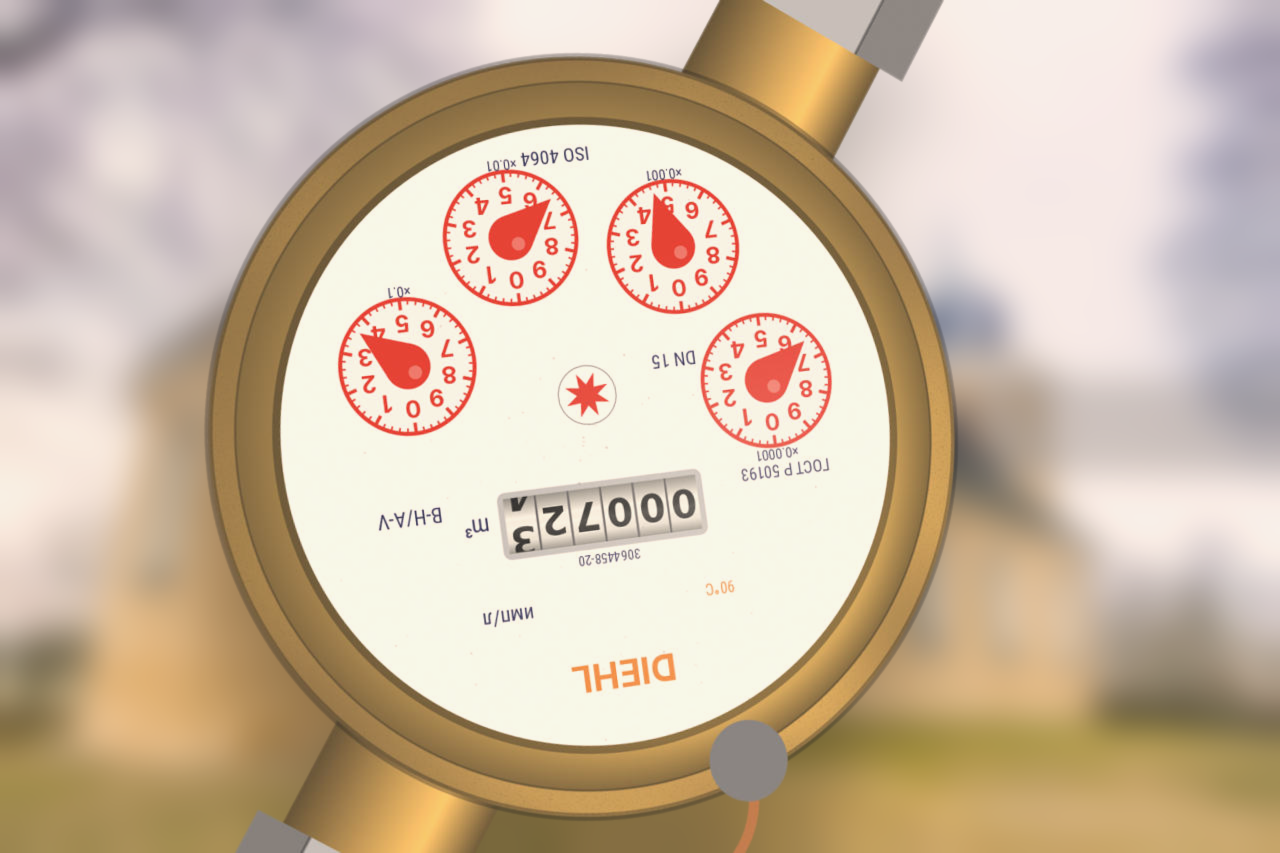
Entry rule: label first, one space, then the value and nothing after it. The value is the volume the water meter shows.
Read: 723.3646 m³
